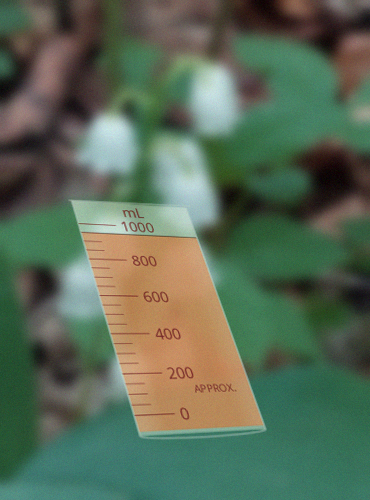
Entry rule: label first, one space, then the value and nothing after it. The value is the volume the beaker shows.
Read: 950 mL
